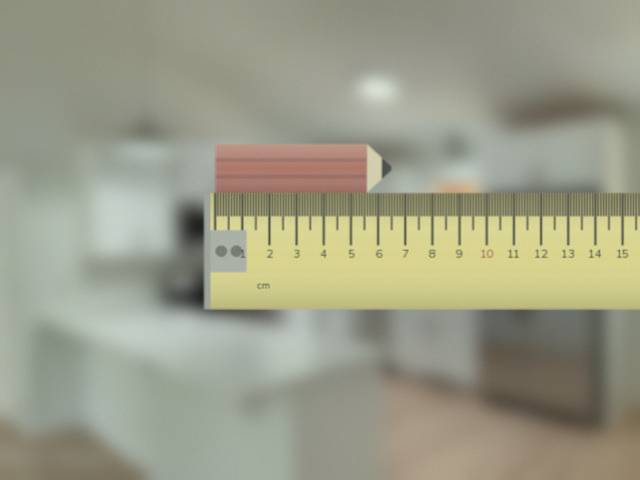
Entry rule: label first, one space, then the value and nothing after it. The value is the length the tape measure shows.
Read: 6.5 cm
